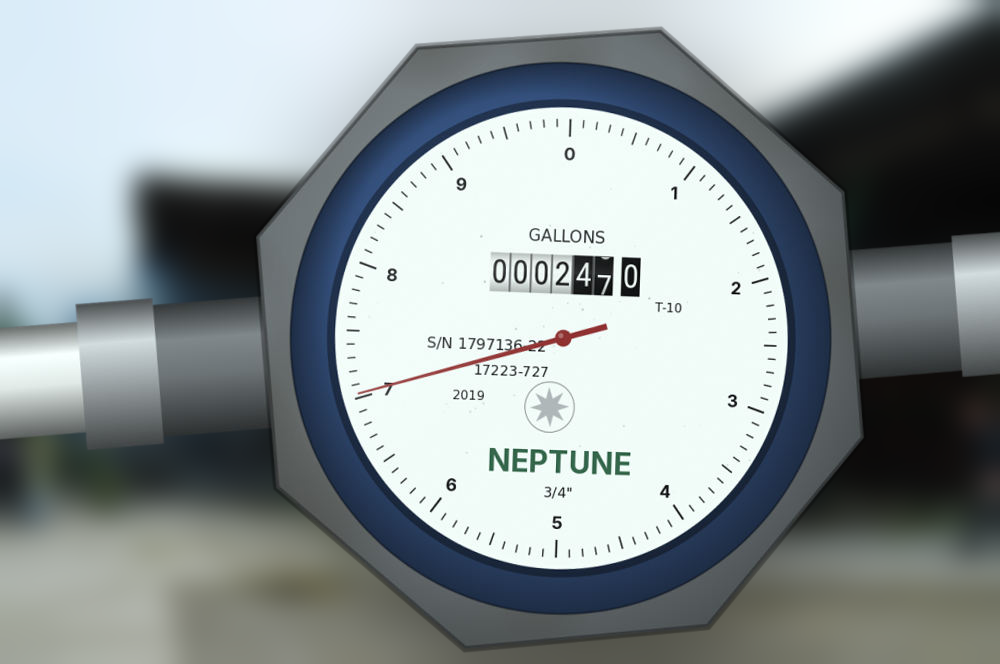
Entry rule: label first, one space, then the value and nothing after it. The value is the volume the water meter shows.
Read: 2467.0 gal
